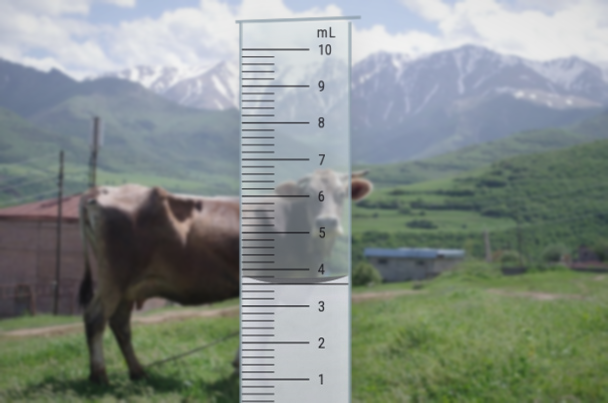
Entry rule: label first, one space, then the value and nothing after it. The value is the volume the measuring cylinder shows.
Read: 3.6 mL
